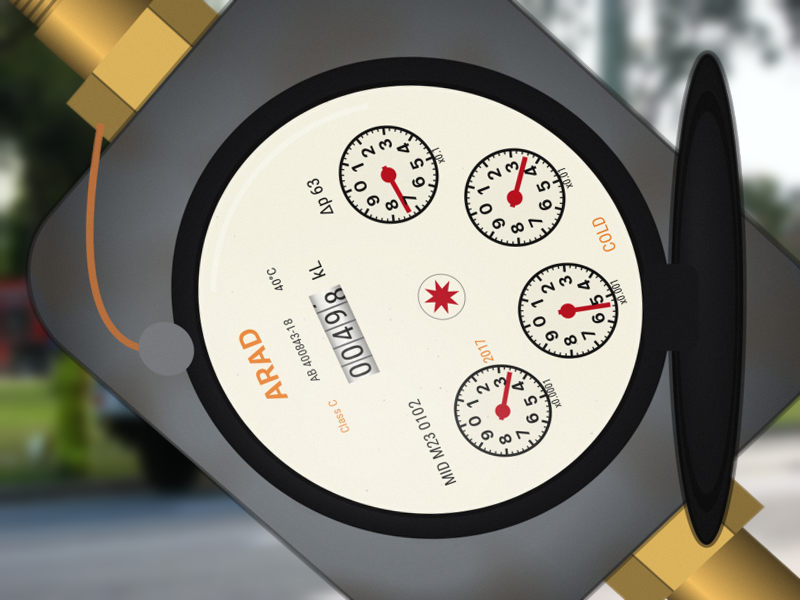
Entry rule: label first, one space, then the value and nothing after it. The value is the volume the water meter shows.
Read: 497.7353 kL
